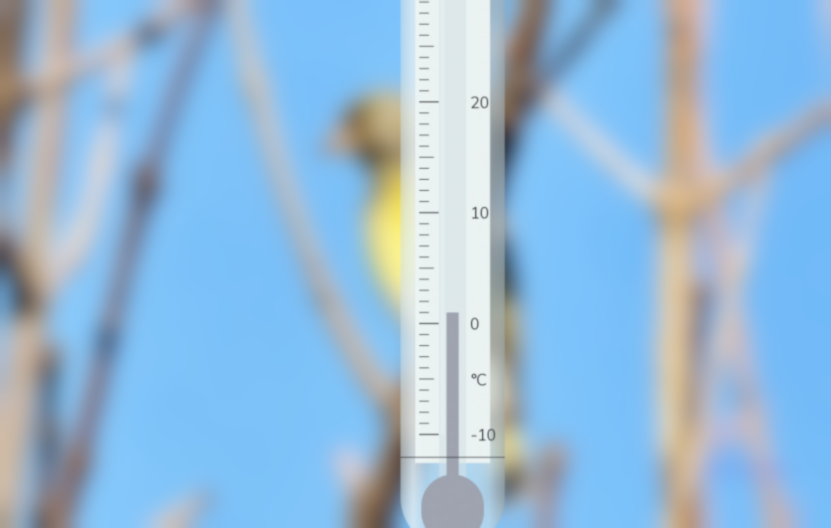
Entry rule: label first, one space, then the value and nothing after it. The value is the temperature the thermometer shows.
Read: 1 °C
